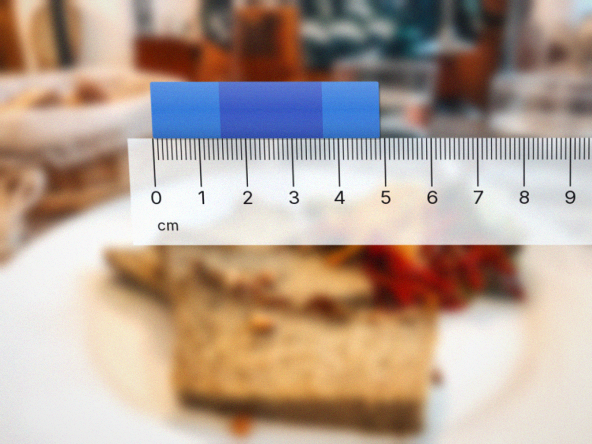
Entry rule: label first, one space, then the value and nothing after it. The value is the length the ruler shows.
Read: 4.9 cm
